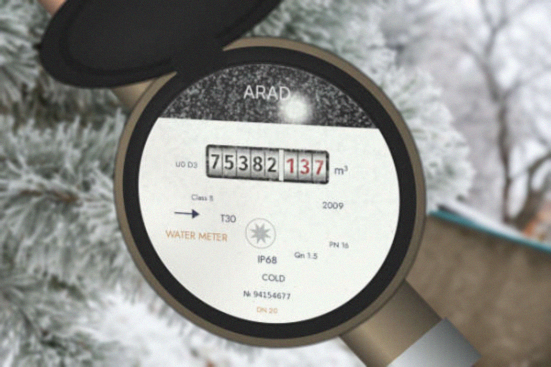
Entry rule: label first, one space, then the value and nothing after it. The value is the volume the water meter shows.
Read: 75382.137 m³
